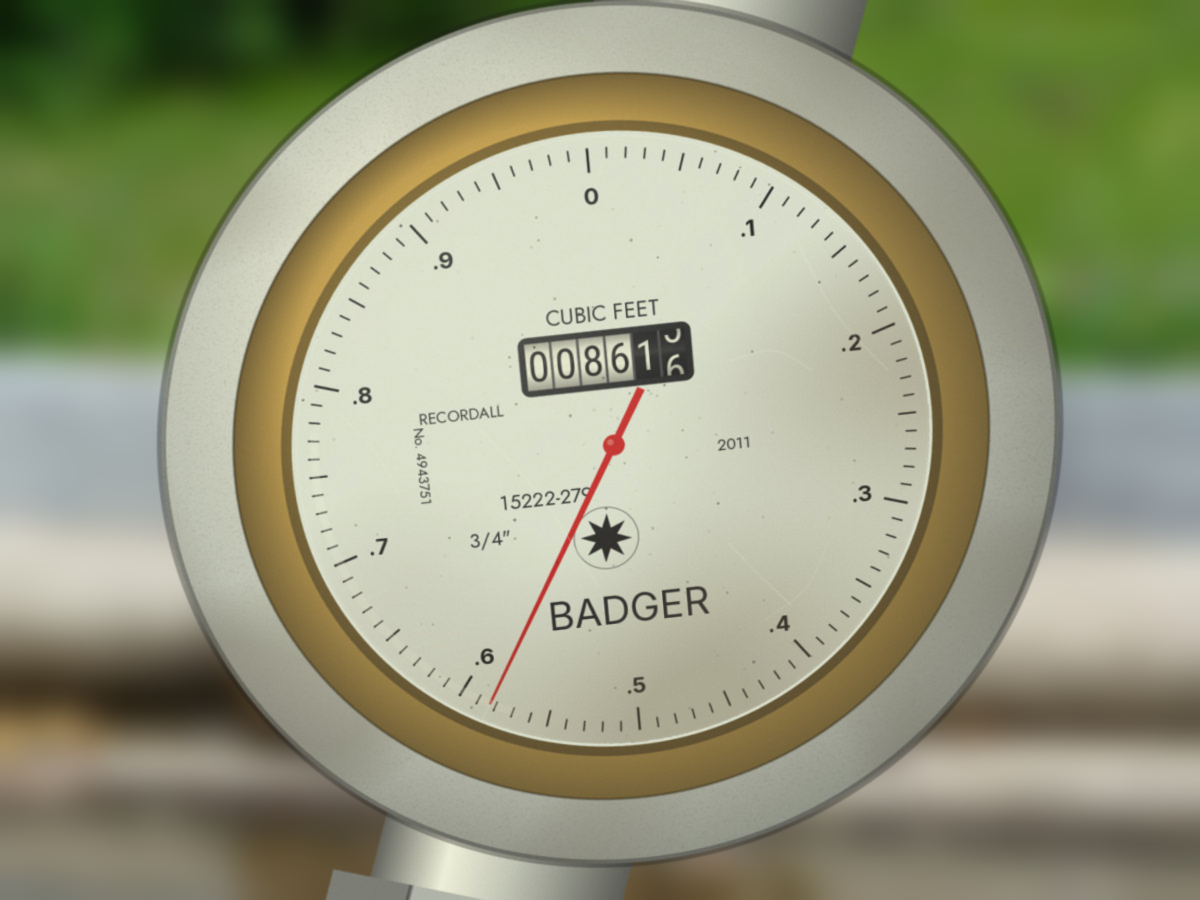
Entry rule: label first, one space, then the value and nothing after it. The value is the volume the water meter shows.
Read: 8615.58 ft³
